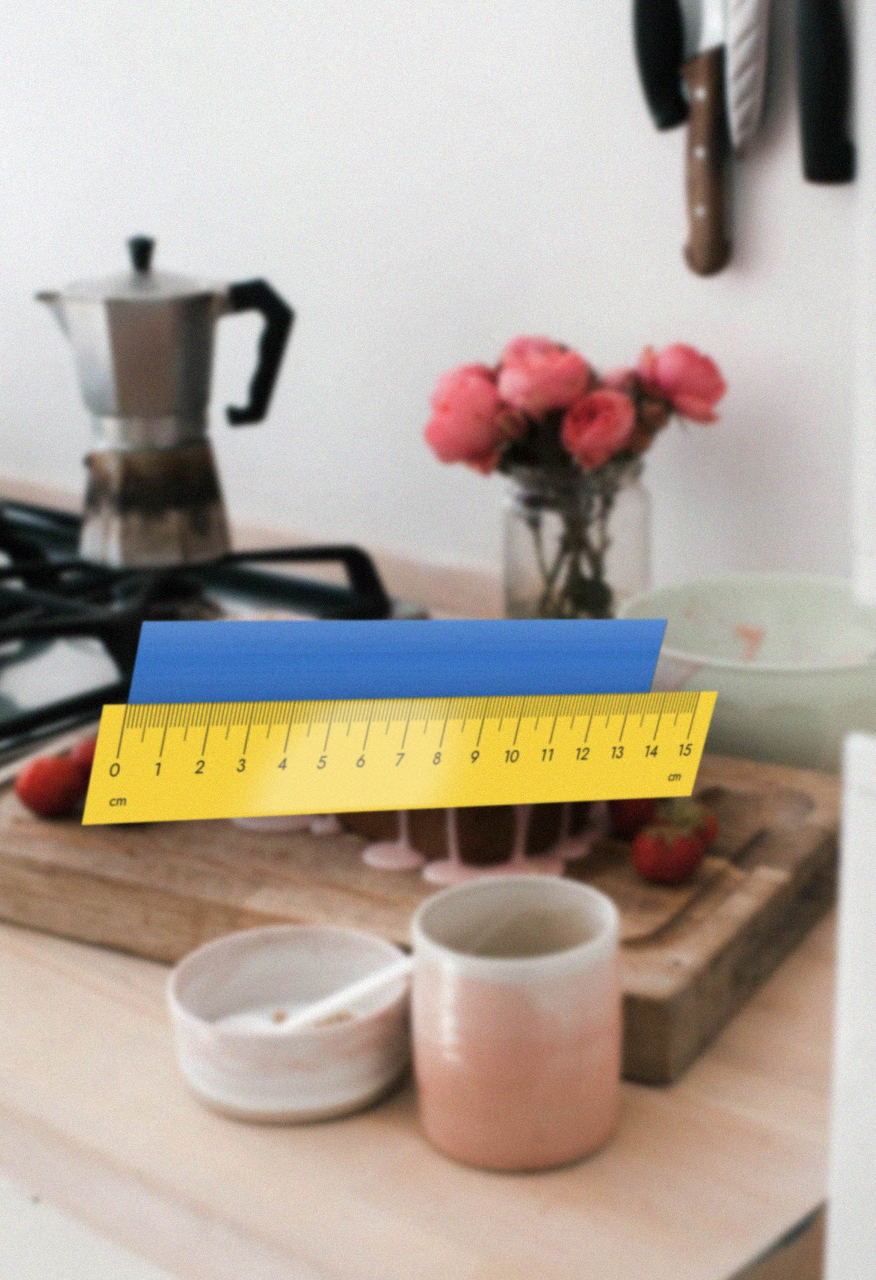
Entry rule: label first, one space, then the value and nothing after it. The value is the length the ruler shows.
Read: 13.5 cm
